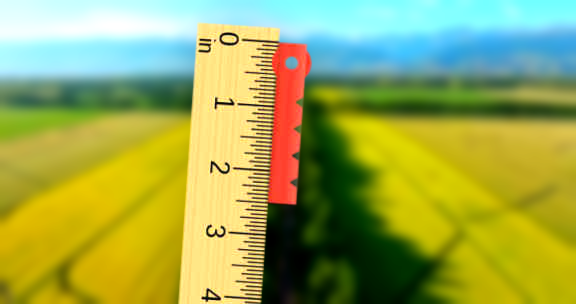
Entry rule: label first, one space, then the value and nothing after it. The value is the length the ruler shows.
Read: 2.5 in
